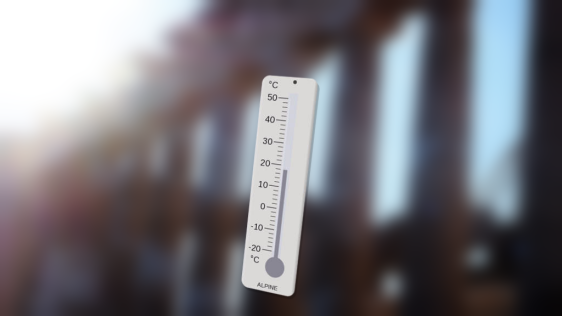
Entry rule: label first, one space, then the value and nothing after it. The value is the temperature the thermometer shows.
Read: 18 °C
